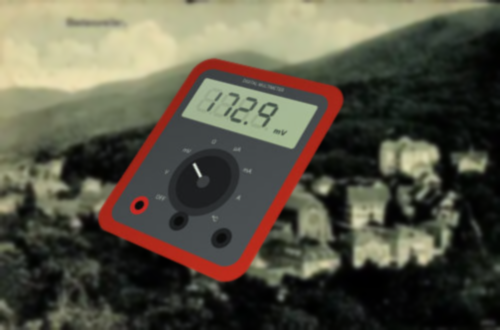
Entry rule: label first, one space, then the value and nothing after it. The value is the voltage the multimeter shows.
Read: 172.9 mV
